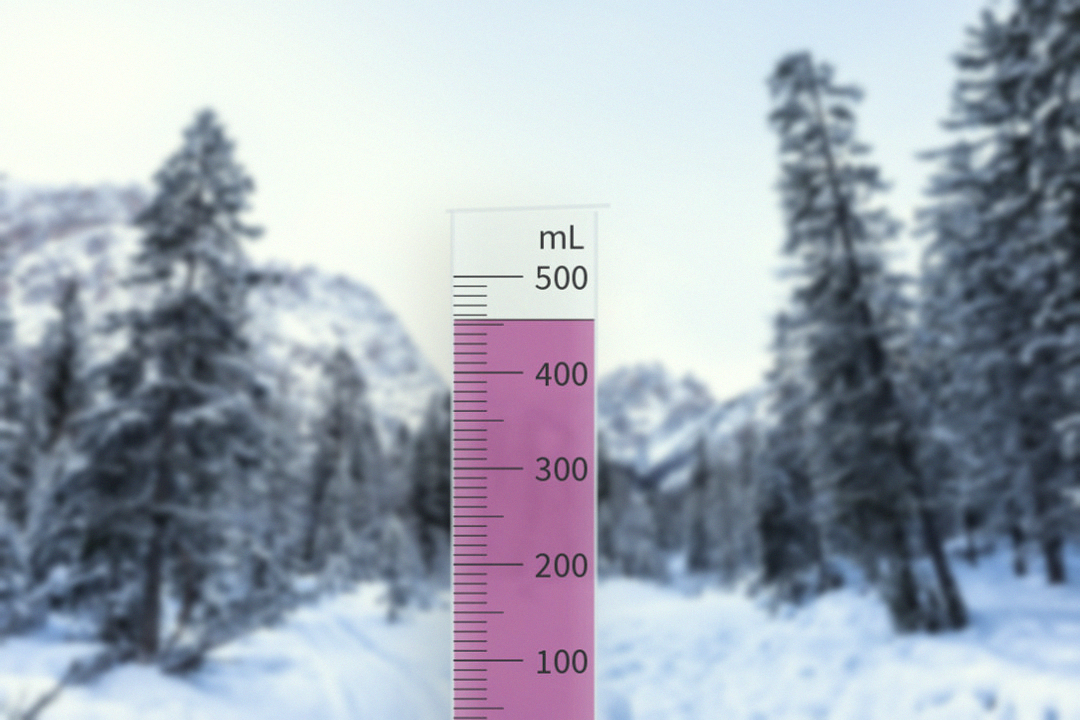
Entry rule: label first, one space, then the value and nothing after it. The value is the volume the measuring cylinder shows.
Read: 455 mL
